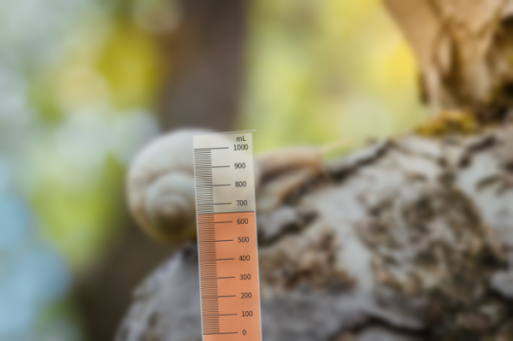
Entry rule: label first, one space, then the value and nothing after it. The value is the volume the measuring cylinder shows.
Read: 650 mL
